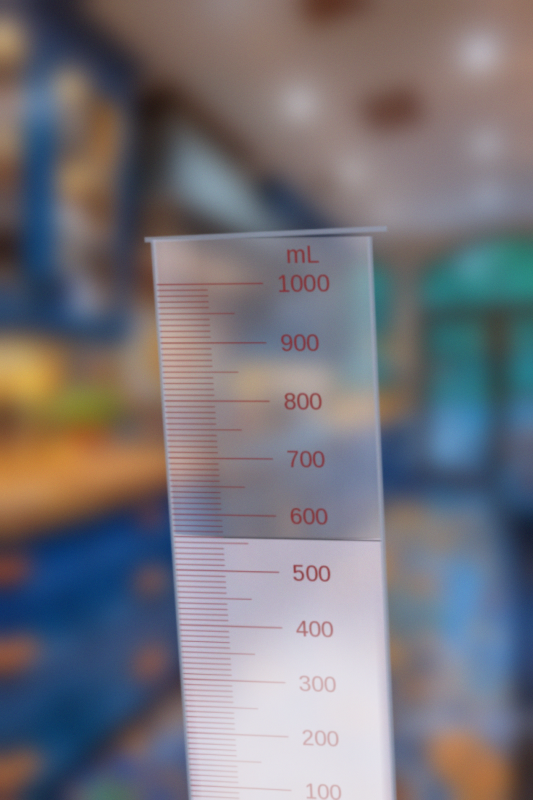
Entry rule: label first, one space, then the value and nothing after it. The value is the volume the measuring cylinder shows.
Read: 560 mL
